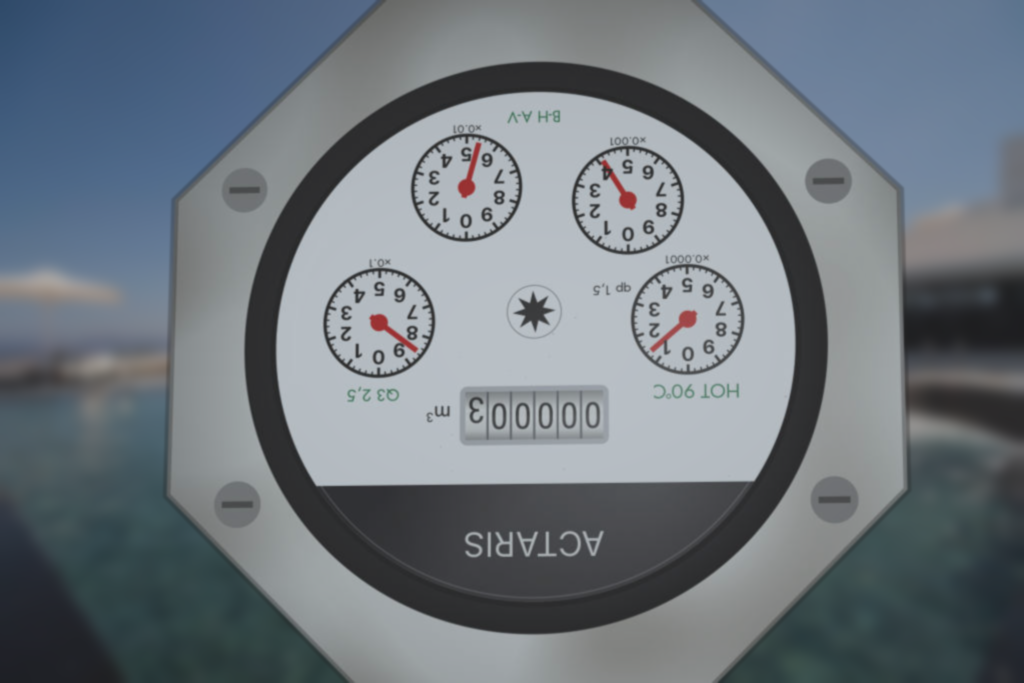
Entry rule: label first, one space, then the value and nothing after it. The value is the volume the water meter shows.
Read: 2.8541 m³
